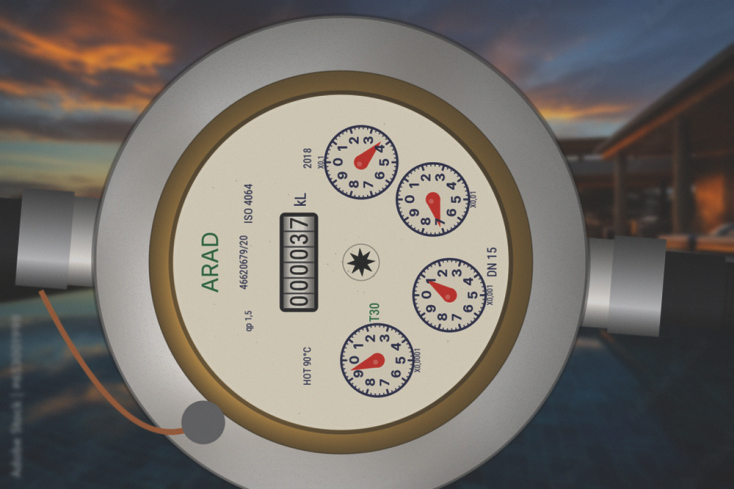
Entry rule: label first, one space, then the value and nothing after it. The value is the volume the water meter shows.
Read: 37.3709 kL
